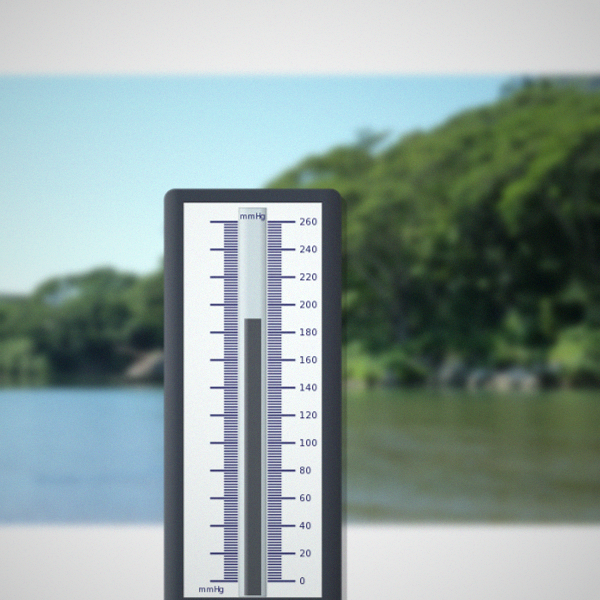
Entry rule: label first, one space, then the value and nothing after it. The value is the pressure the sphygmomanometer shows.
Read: 190 mmHg
